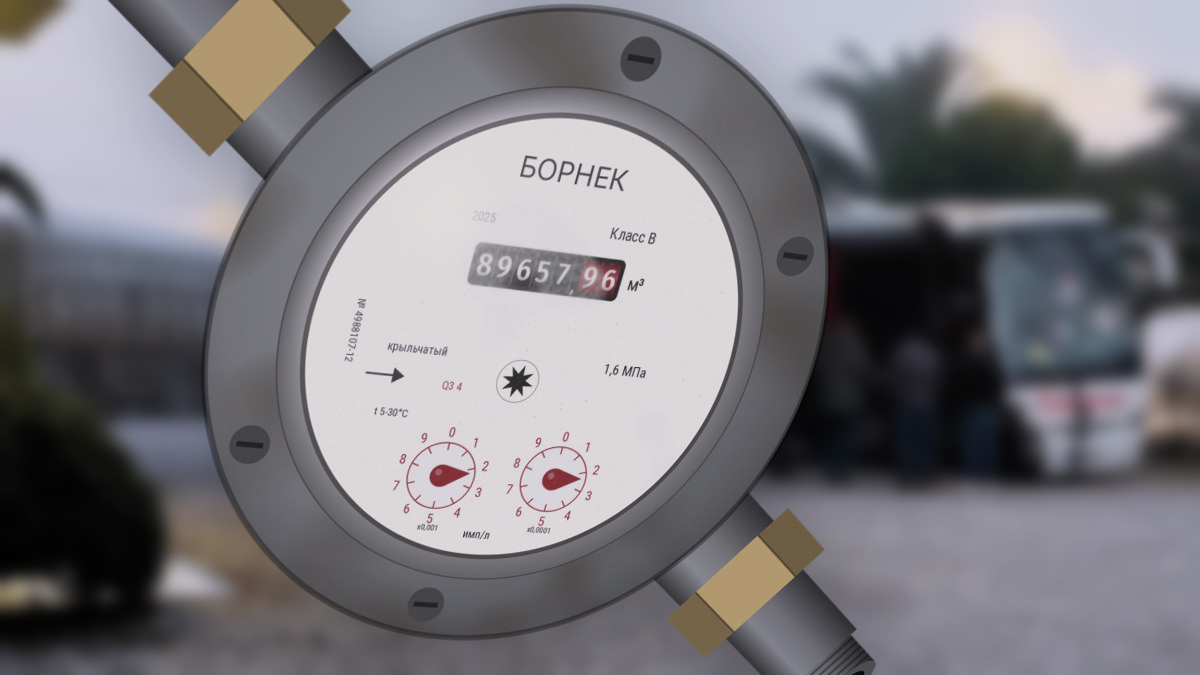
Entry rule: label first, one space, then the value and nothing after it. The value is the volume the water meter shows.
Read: 89657.9622 m³
